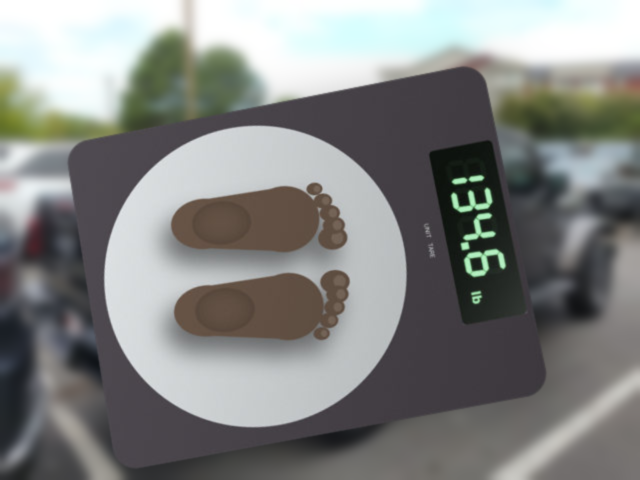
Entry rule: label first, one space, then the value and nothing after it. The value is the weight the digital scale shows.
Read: 134.6 lb
